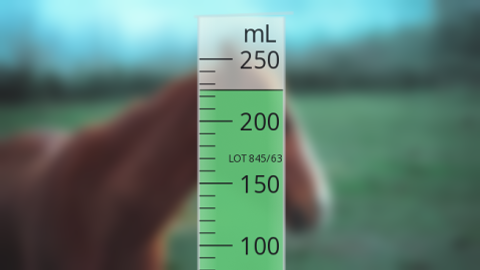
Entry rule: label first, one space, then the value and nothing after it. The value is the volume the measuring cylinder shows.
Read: 225 mL
